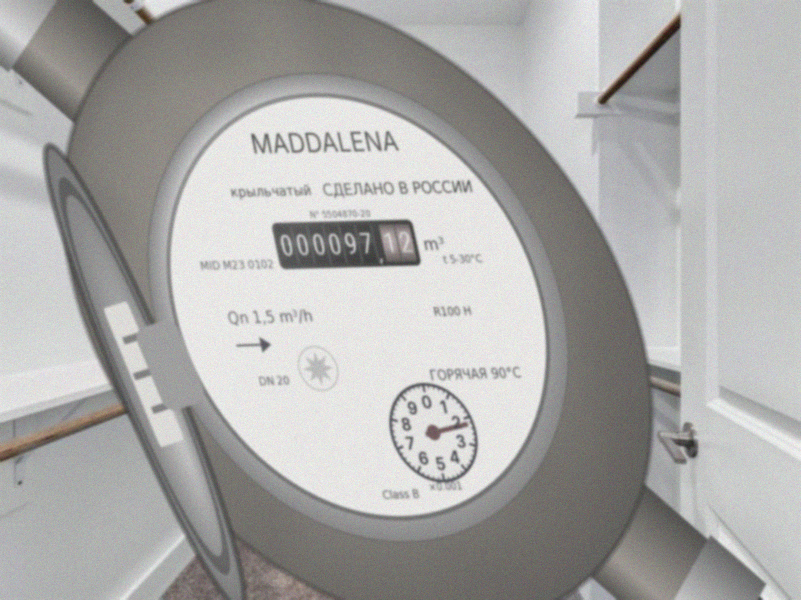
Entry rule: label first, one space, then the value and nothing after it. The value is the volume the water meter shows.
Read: 97.122 m³
